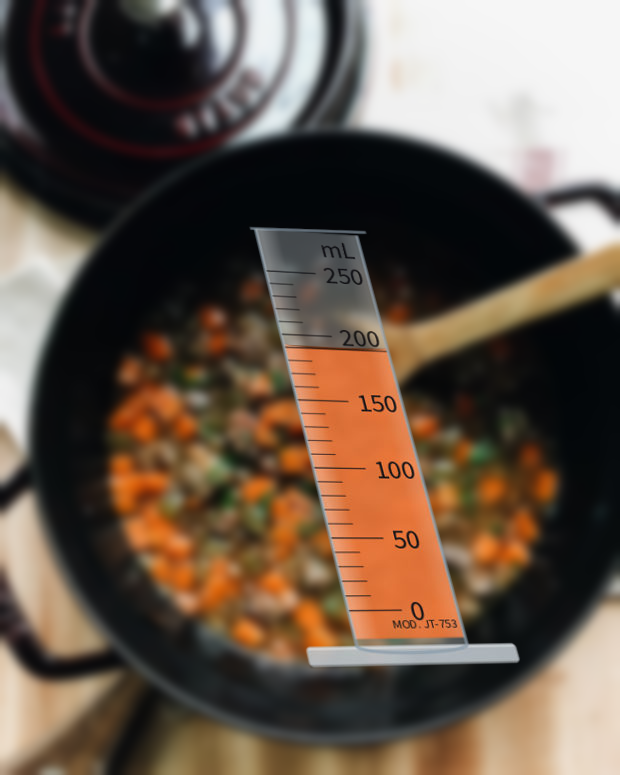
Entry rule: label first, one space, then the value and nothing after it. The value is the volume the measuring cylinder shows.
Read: 190 mL
